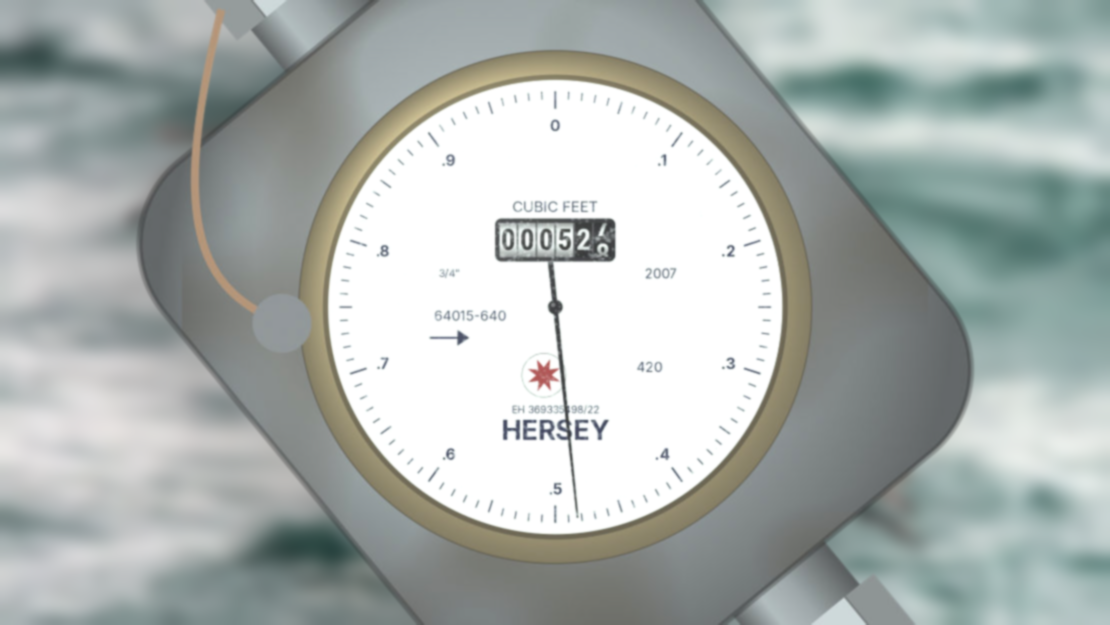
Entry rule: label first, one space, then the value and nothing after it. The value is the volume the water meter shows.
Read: 527.48 ft³
